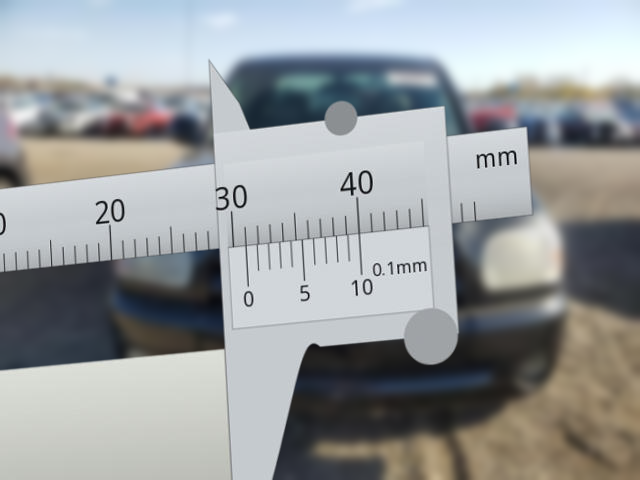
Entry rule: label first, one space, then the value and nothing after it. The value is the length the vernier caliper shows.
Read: 31.0 mm
